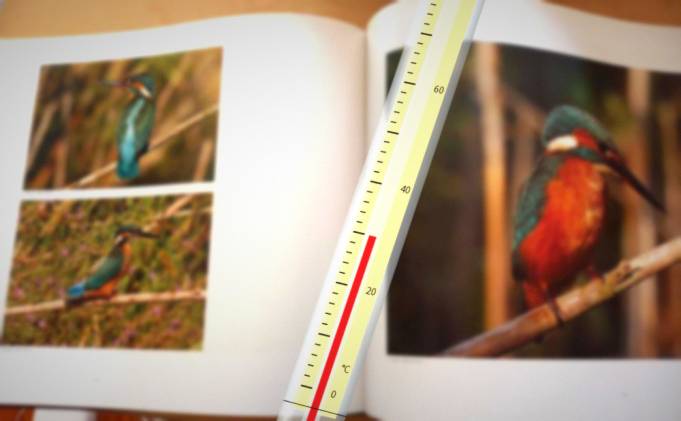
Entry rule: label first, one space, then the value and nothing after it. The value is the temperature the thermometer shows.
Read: 30 °C
